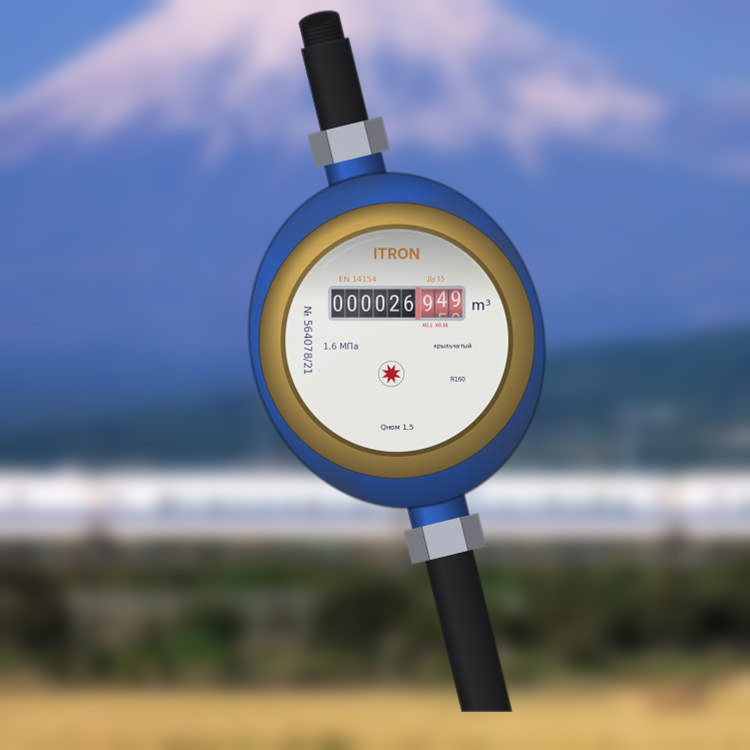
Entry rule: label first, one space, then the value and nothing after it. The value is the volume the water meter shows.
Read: 26.949 m³
